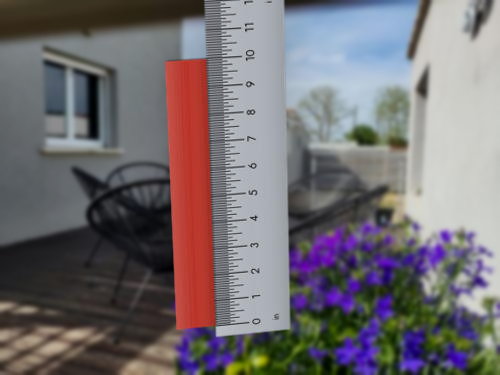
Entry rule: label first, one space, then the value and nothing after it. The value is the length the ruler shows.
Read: 10 in
